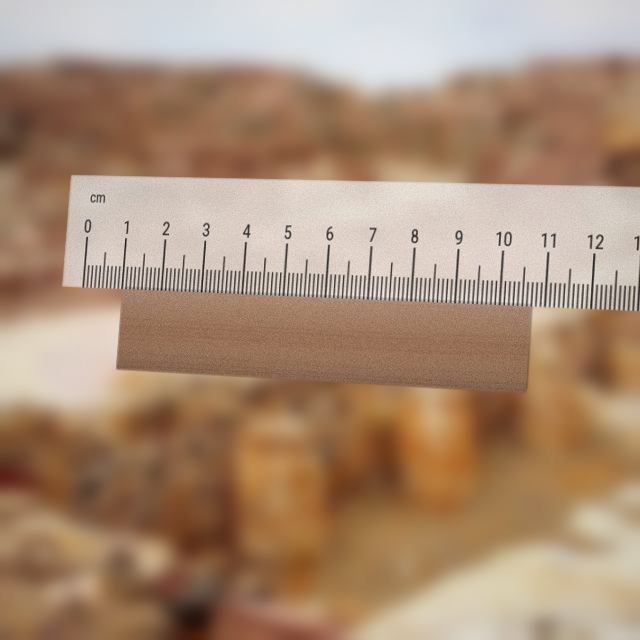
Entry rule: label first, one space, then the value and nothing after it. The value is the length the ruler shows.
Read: 9.7 cm
